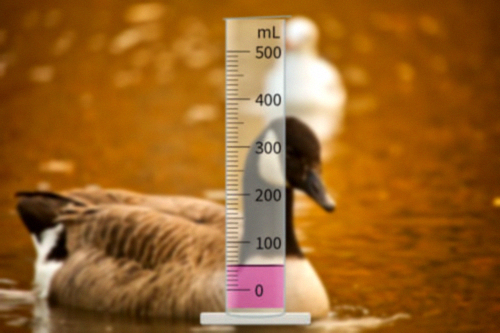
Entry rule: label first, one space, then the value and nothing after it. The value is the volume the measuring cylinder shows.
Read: 50 mL
